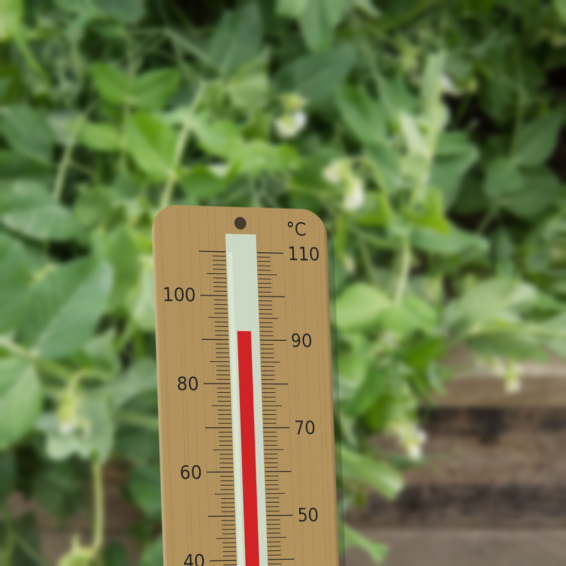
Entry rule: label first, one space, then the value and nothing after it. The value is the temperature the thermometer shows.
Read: 92 °C
